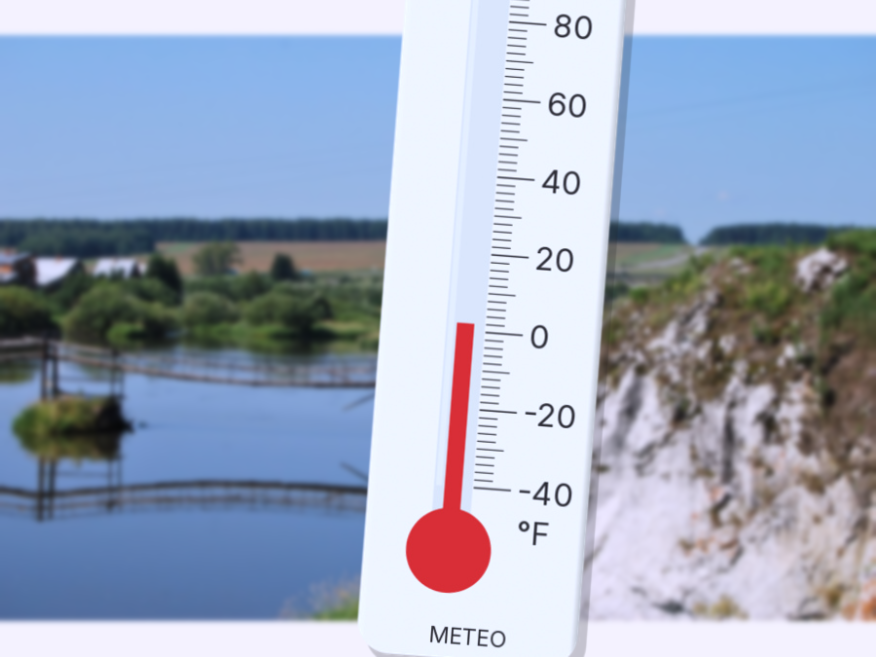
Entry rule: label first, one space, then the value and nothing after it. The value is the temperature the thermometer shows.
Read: 2 °F
